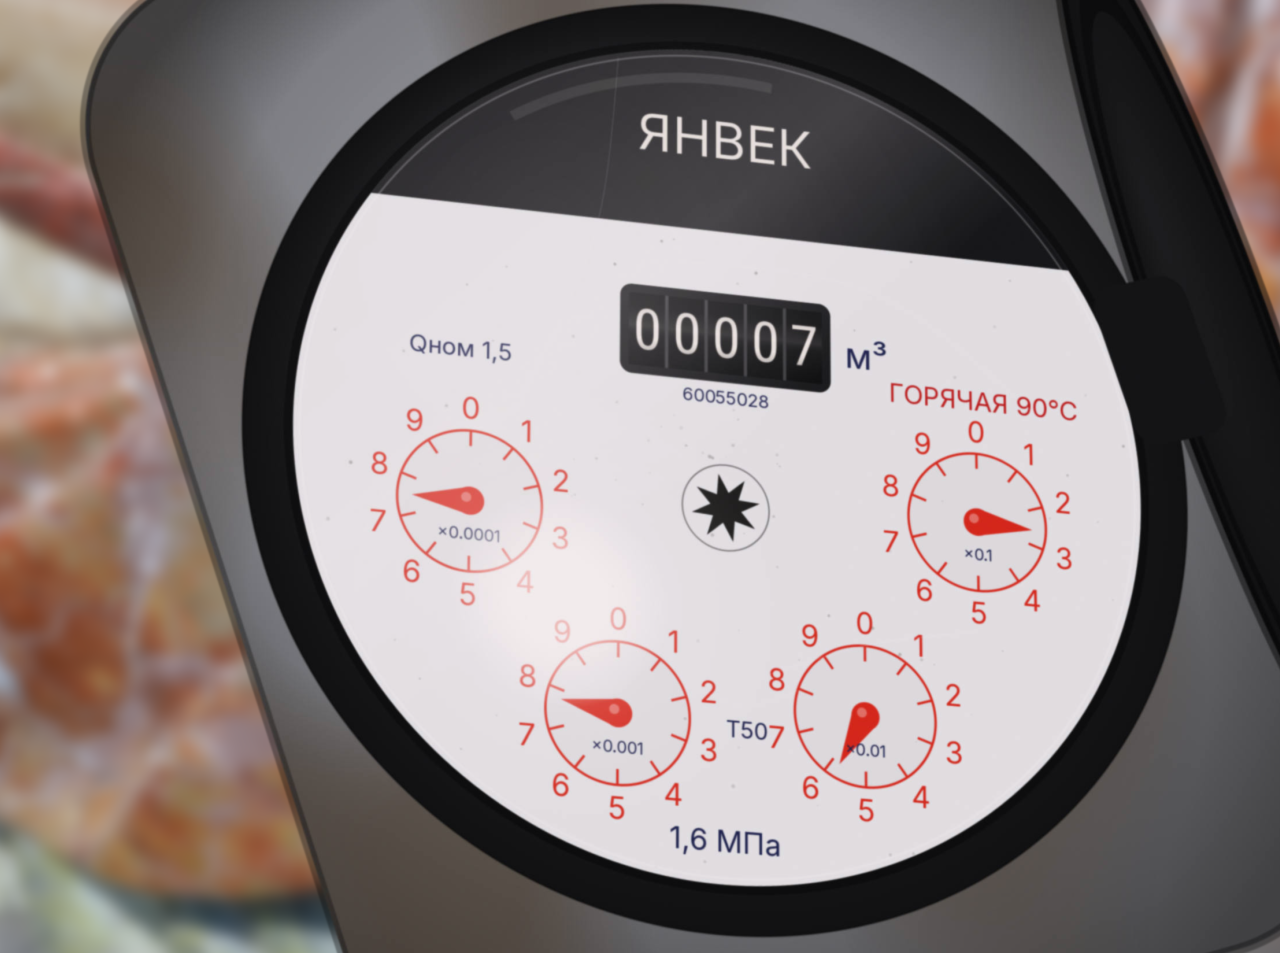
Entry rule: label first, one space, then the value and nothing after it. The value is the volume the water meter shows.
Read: 7.2577 m³
